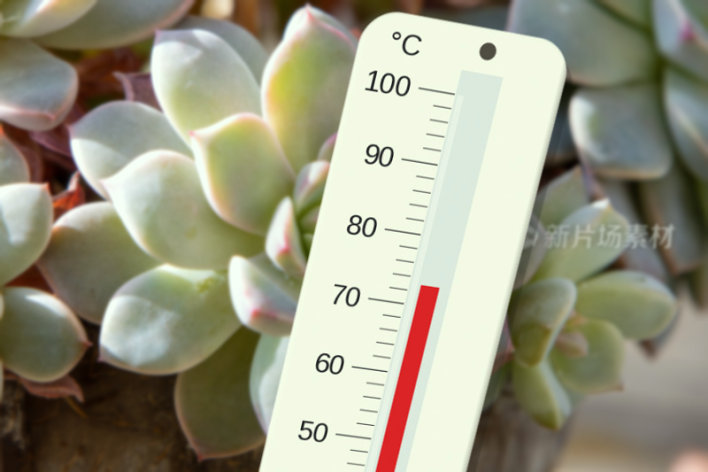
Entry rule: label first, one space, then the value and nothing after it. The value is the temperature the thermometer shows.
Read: 73 °C
